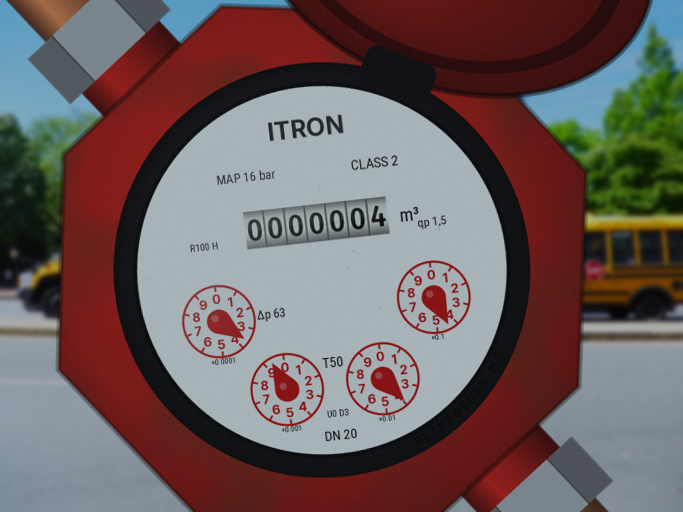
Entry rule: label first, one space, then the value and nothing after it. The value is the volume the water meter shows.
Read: 4.4393 m³
